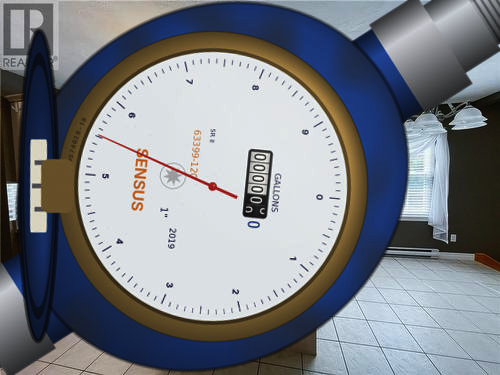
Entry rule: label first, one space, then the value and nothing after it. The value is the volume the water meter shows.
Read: 85.5 gal
